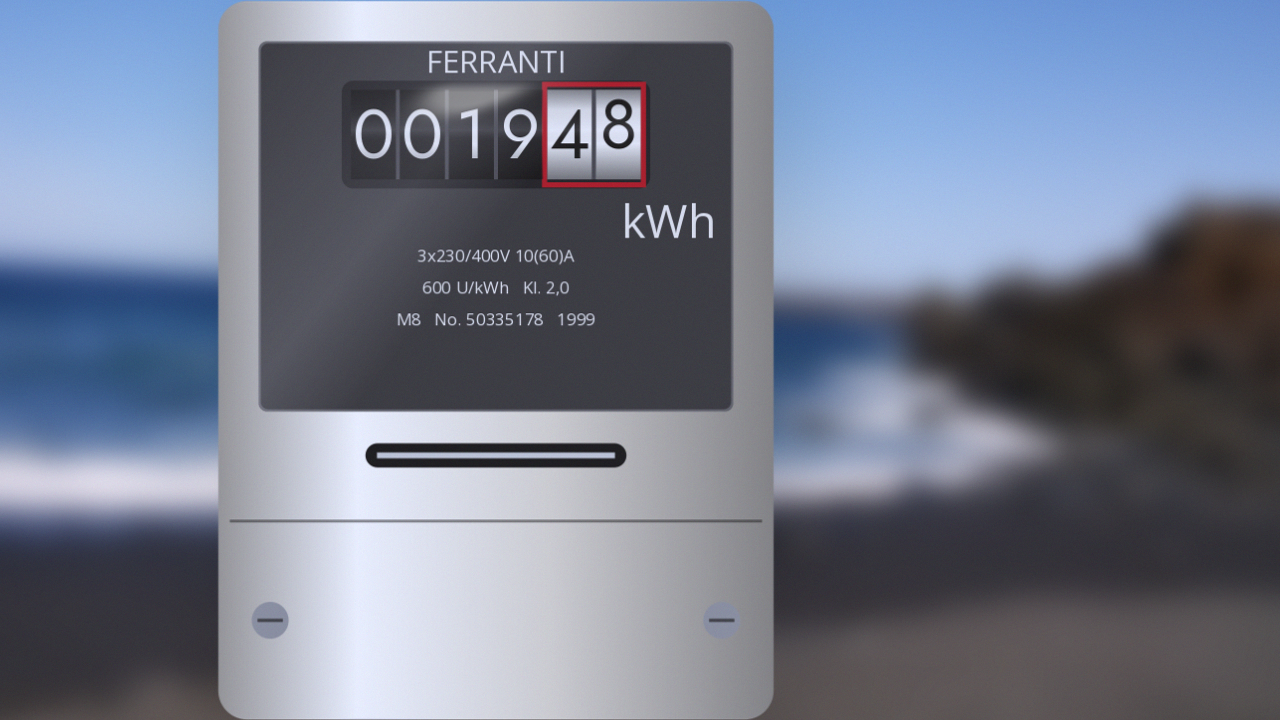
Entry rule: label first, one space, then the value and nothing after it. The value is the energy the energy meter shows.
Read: 19.48 kWh
